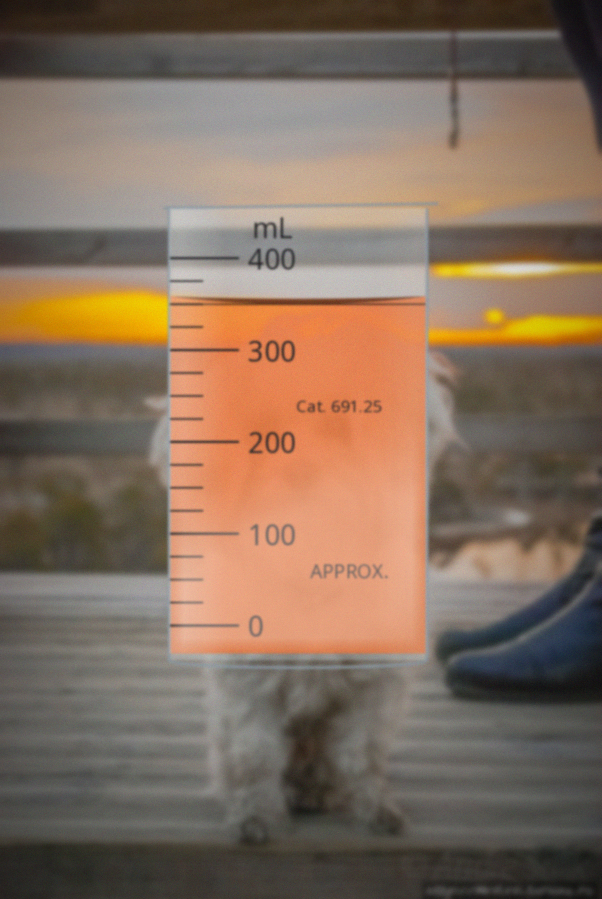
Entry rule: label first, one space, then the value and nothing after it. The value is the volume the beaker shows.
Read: 350 mL
